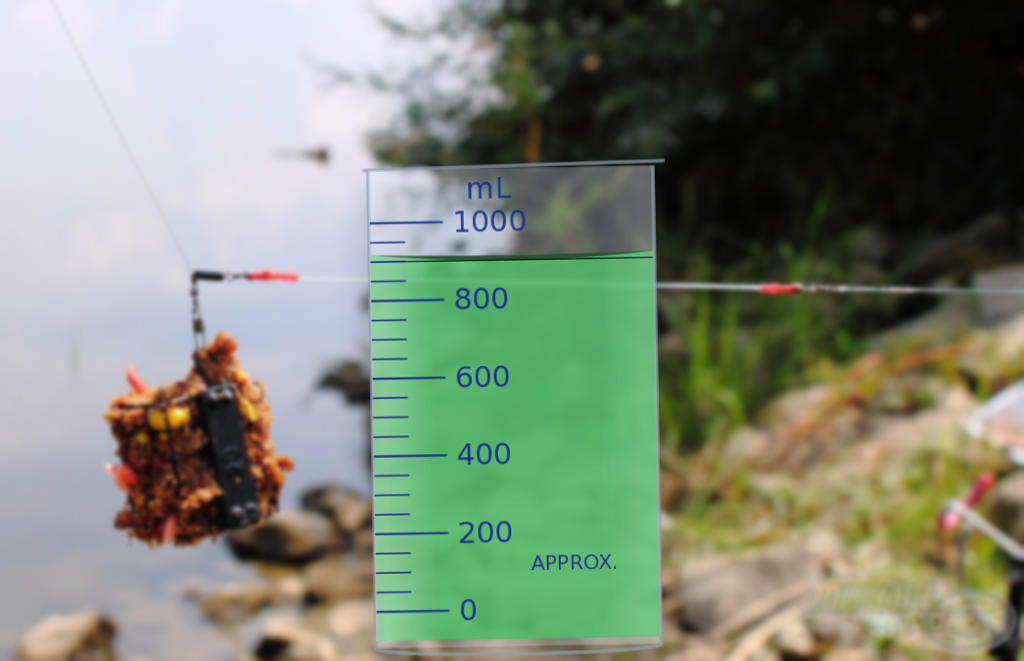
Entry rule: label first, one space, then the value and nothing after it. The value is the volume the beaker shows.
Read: 900 mL
